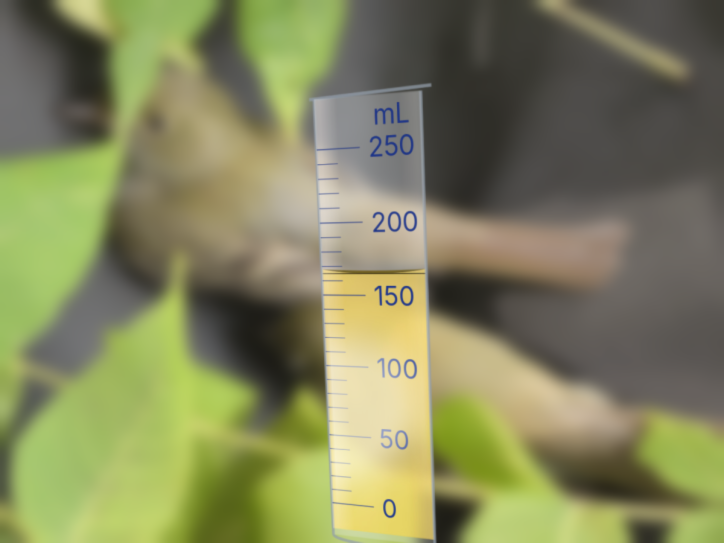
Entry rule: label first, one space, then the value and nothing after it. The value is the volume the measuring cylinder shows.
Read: 165 mL
